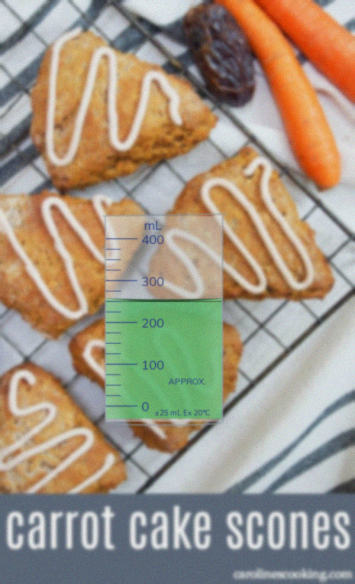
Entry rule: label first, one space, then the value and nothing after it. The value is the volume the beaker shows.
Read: 250 mL
